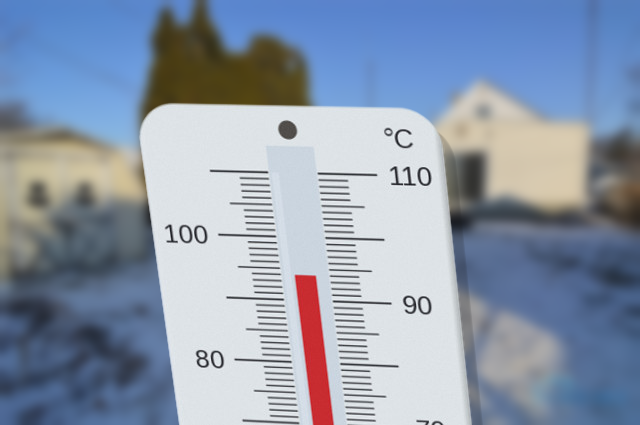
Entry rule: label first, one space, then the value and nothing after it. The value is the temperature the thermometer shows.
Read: 94 °C
